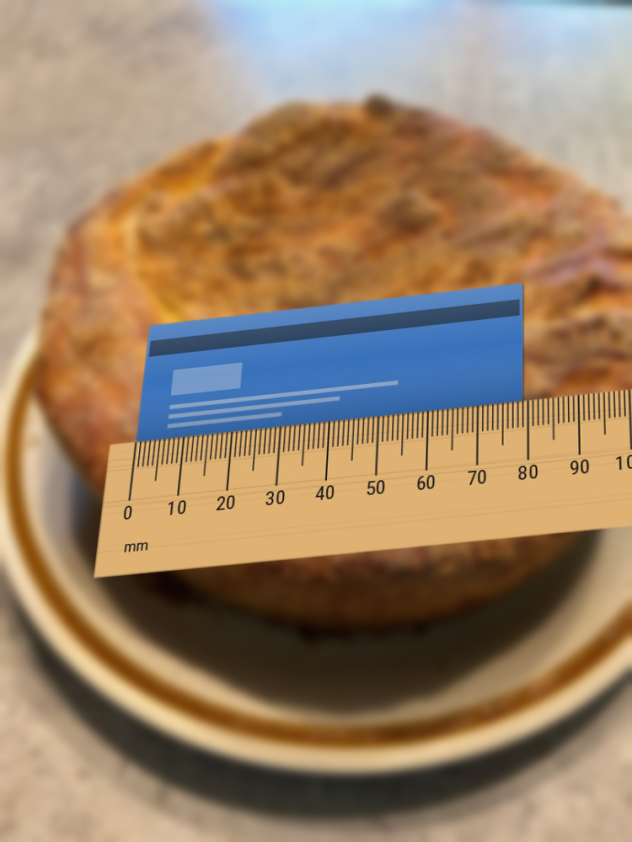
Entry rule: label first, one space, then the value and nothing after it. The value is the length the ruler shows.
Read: 79 mm
